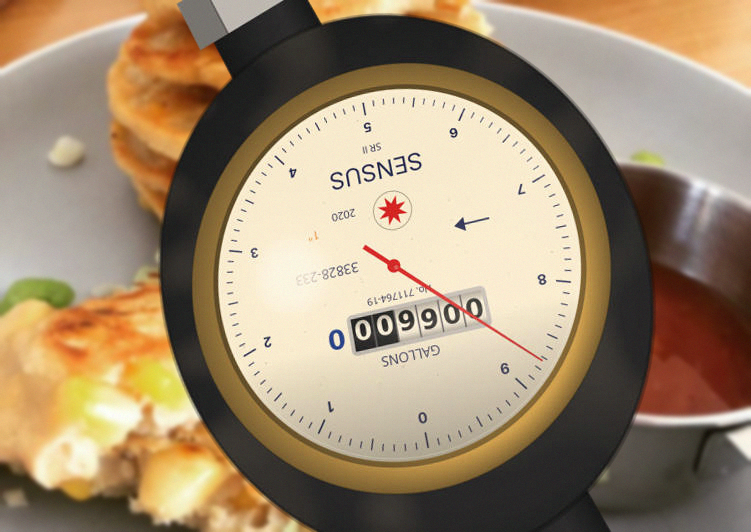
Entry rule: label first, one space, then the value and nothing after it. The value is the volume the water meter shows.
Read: 65998.7 gal
